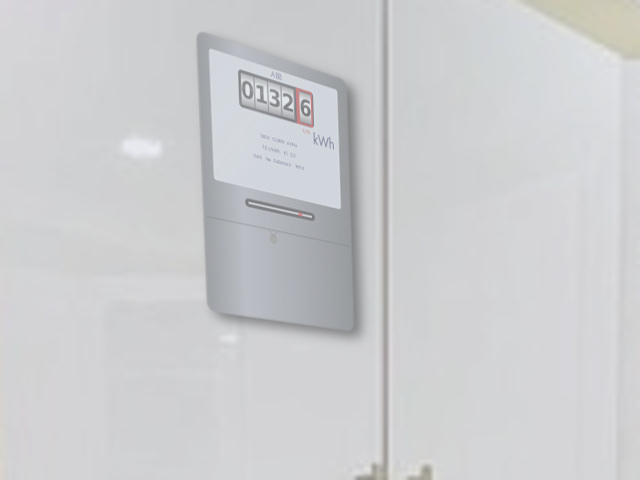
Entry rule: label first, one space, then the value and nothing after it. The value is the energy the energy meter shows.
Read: 132.6 kWh
